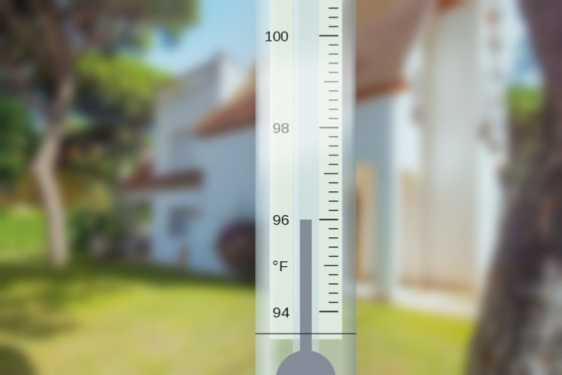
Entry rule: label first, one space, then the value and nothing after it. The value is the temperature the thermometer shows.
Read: 96 °F
